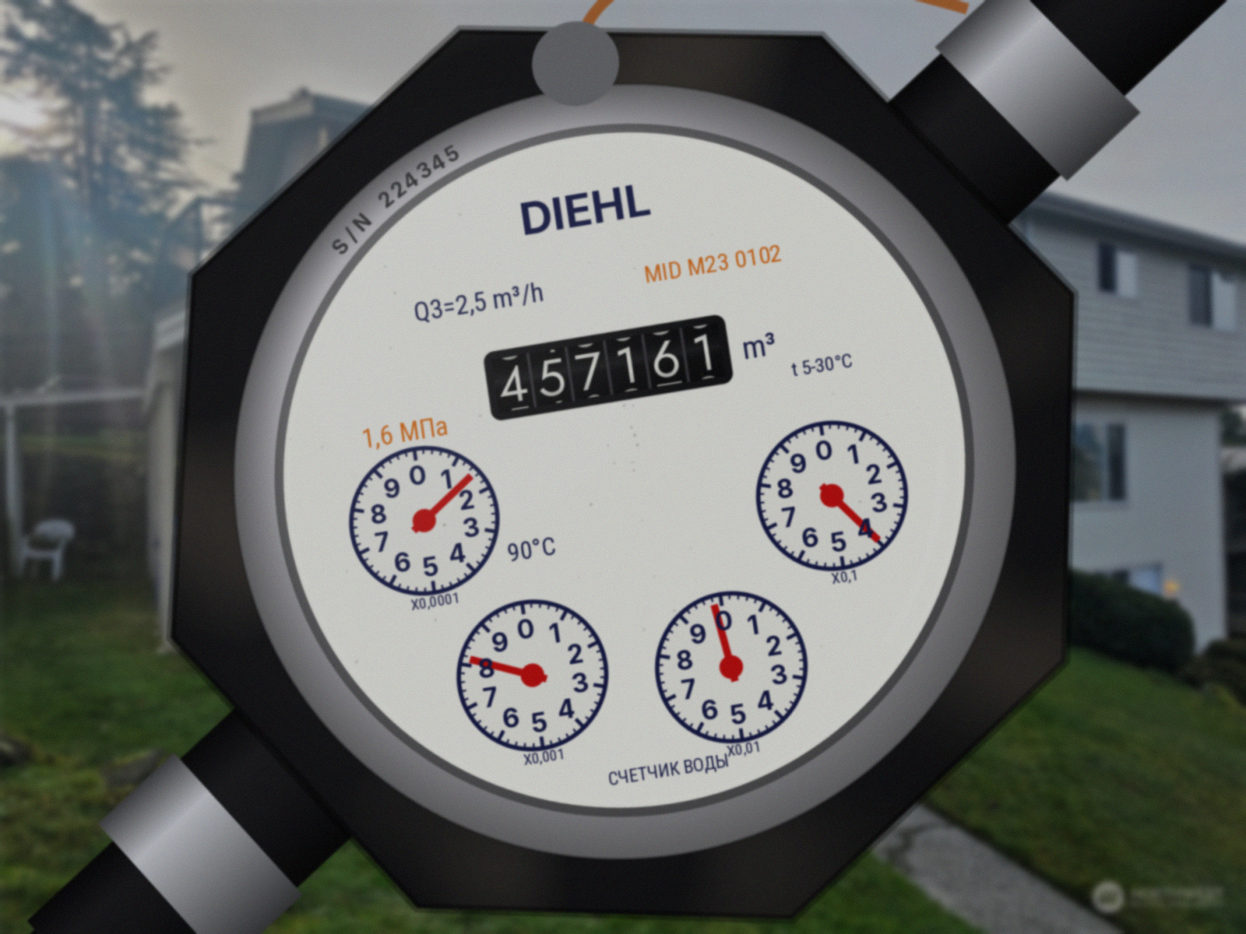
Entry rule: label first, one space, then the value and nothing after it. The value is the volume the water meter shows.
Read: 457161.3981 m³
